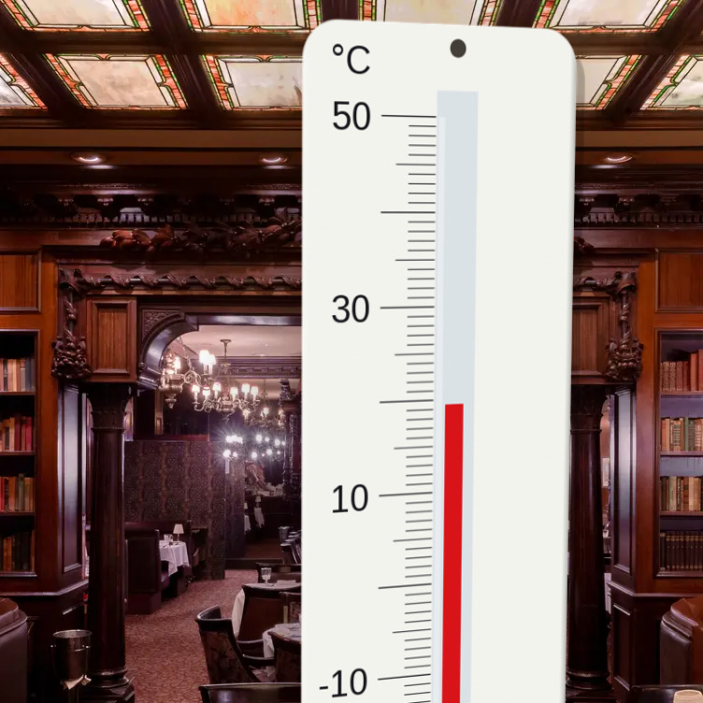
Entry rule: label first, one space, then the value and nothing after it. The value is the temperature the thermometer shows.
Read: 19.5 °C
